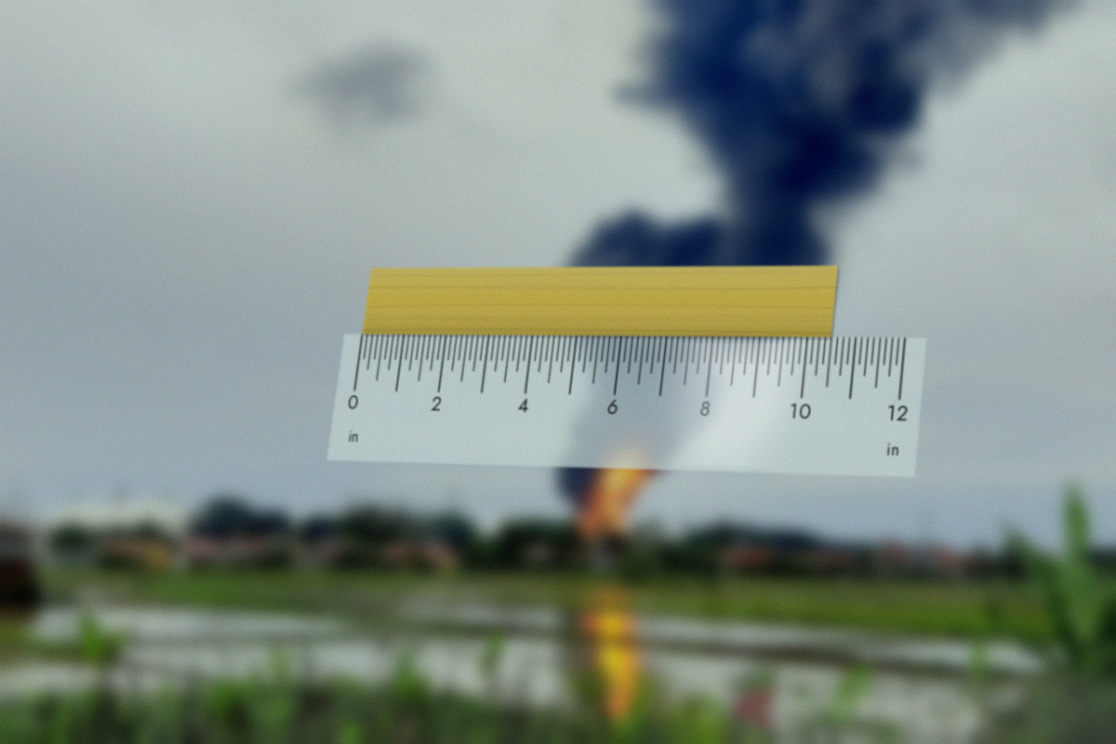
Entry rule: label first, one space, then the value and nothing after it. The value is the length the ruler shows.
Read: 10.5 in
